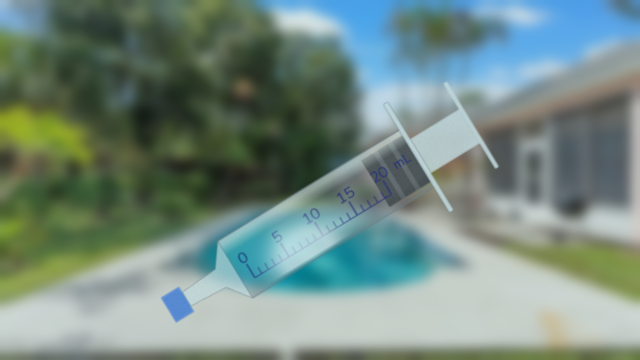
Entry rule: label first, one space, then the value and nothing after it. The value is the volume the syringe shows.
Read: 19 mL
